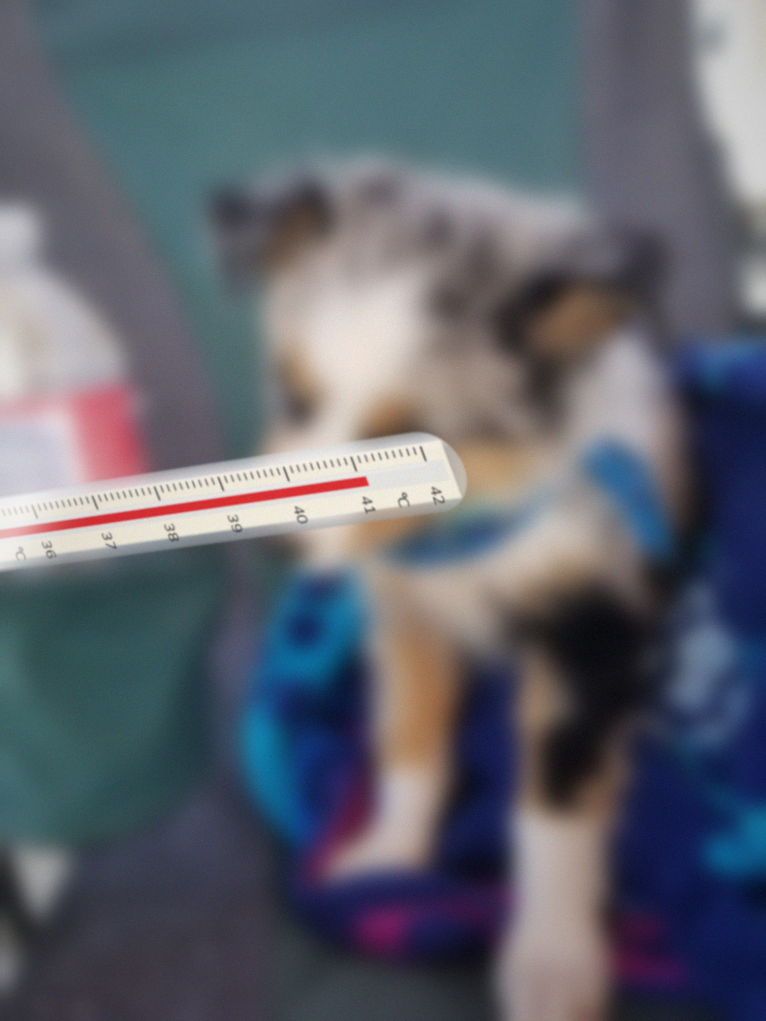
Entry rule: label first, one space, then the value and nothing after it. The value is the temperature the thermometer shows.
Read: 41.1 °C
